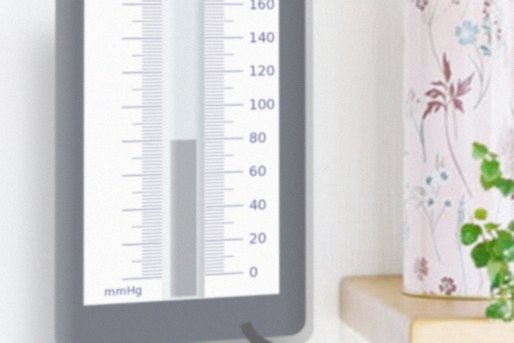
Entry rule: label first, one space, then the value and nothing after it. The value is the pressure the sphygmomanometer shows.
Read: 80 mmHg
